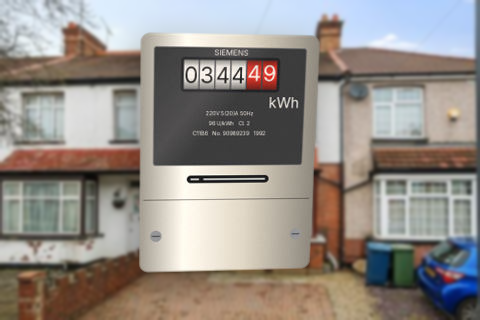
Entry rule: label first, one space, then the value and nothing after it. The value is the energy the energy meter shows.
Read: 344.49 kWh
